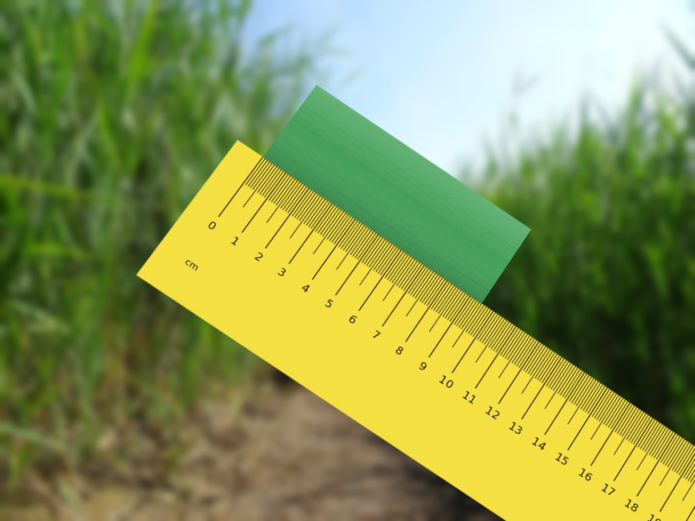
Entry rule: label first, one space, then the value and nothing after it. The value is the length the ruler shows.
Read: 9.5 cm
